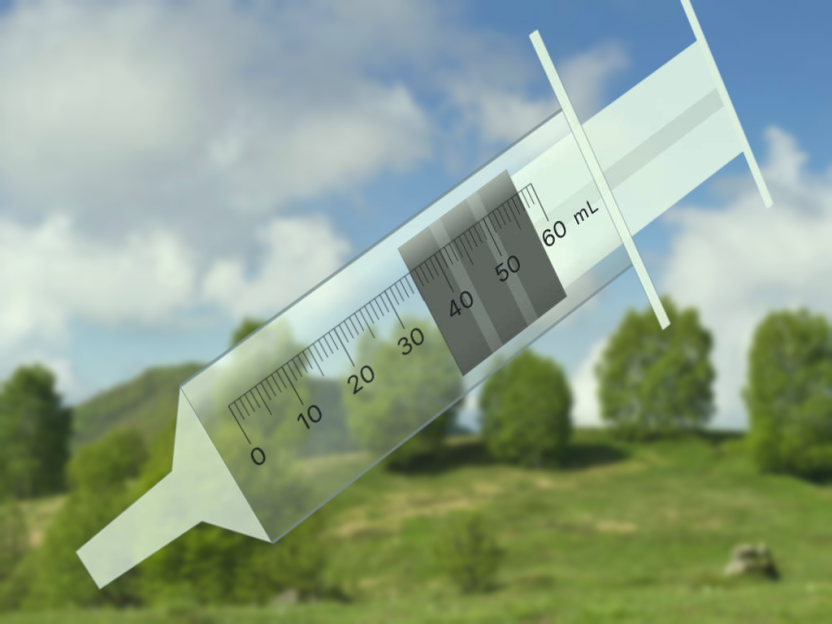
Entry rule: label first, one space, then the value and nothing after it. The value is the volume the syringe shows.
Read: 35 mL
